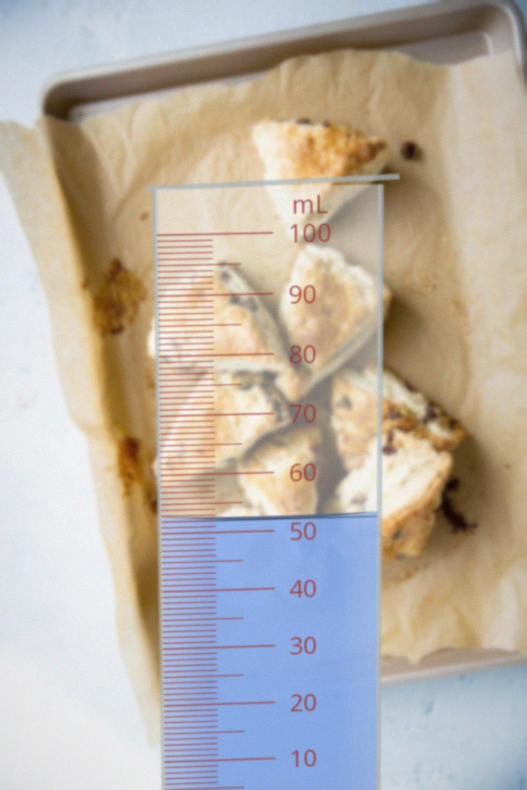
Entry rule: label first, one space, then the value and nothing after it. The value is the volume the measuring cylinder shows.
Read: 52 mL
